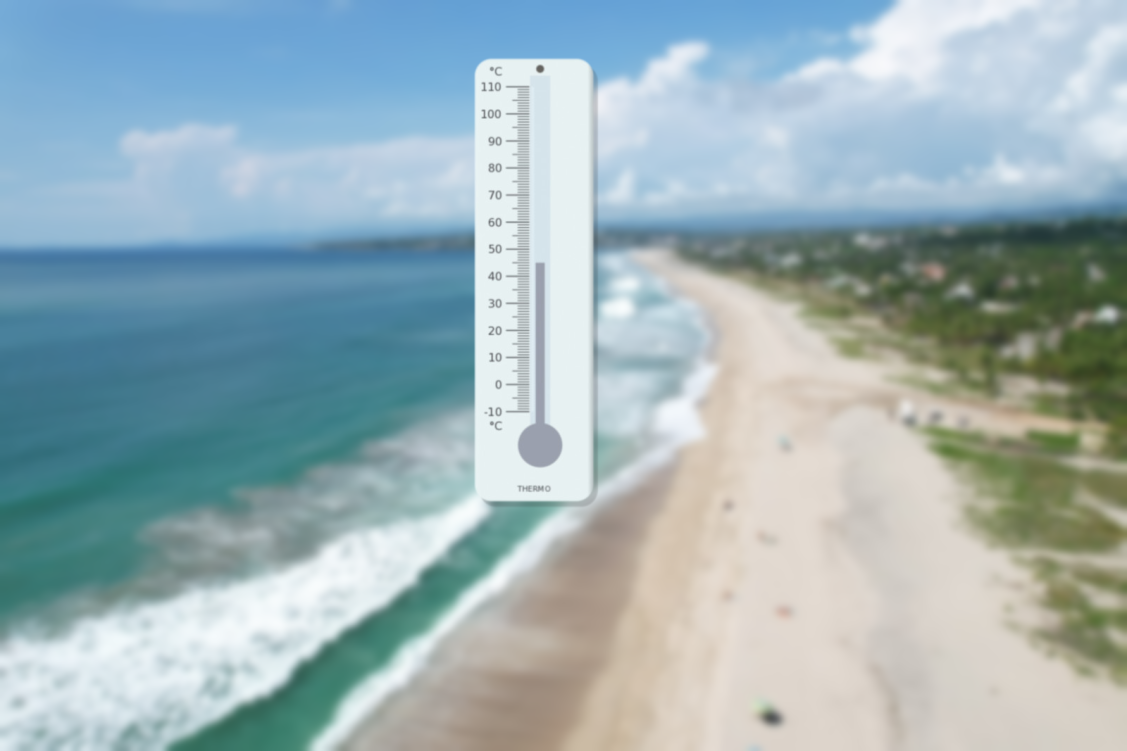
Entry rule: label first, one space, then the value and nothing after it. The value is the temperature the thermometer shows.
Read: 45 °C
